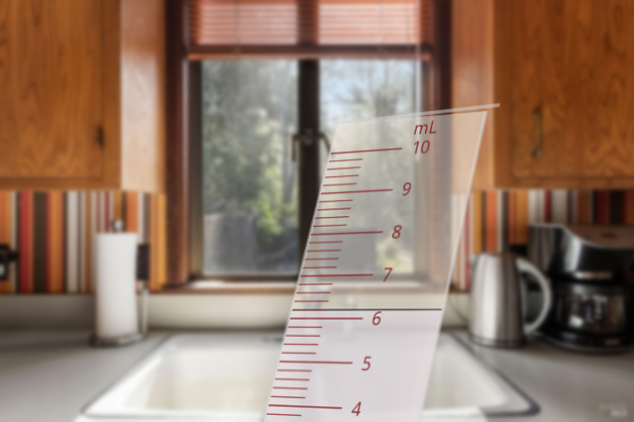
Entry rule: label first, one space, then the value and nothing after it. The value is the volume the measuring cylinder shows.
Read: 6.2 mL
